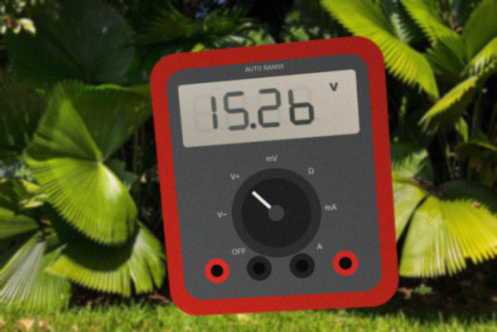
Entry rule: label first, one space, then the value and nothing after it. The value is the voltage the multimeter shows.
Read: 15.26 V
